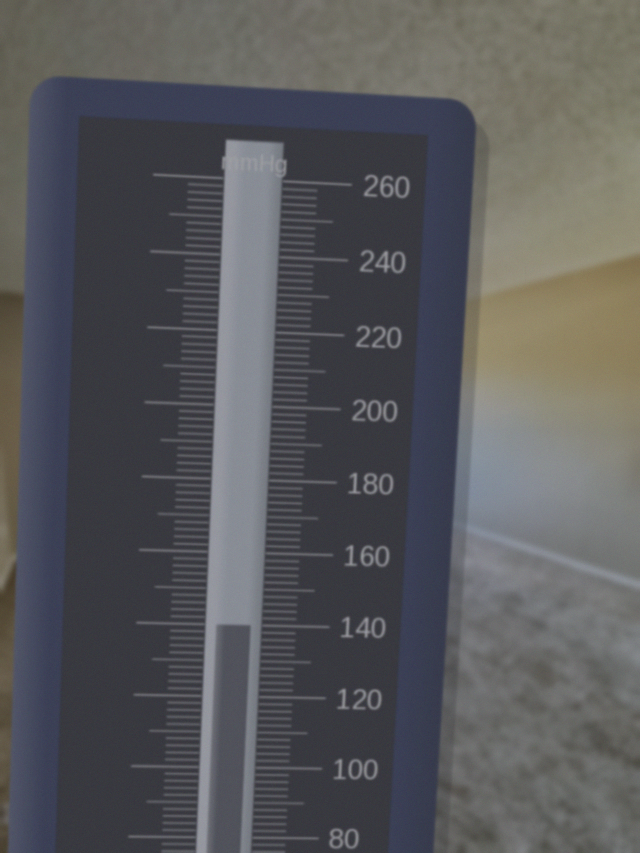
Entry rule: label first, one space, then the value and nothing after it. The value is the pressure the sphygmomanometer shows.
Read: 140 mmHg
